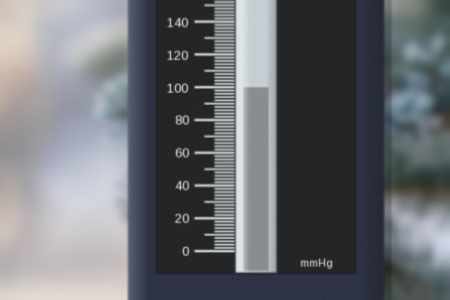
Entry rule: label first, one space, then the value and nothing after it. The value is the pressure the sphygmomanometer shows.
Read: 100 mmHg
